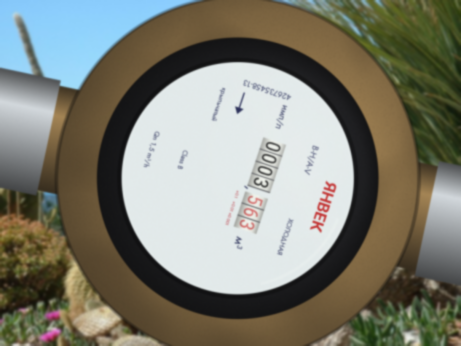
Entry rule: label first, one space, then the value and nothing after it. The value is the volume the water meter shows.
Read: 3.563 m³
